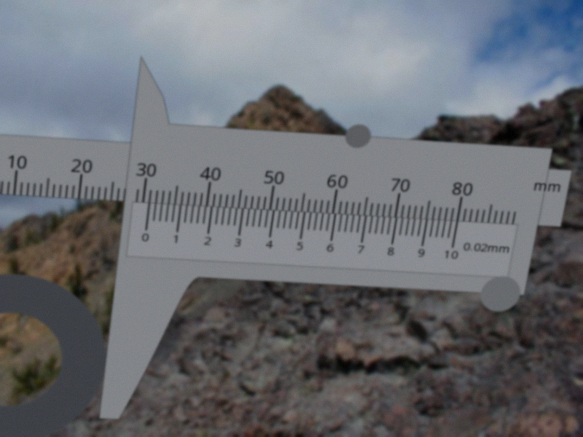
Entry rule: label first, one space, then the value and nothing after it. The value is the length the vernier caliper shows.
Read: 31.0 mm
